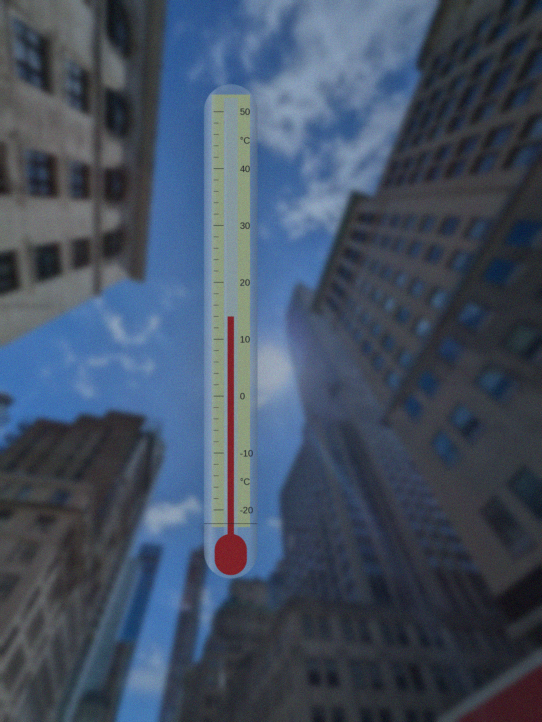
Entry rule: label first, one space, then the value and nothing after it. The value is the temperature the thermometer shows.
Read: 14 °C
